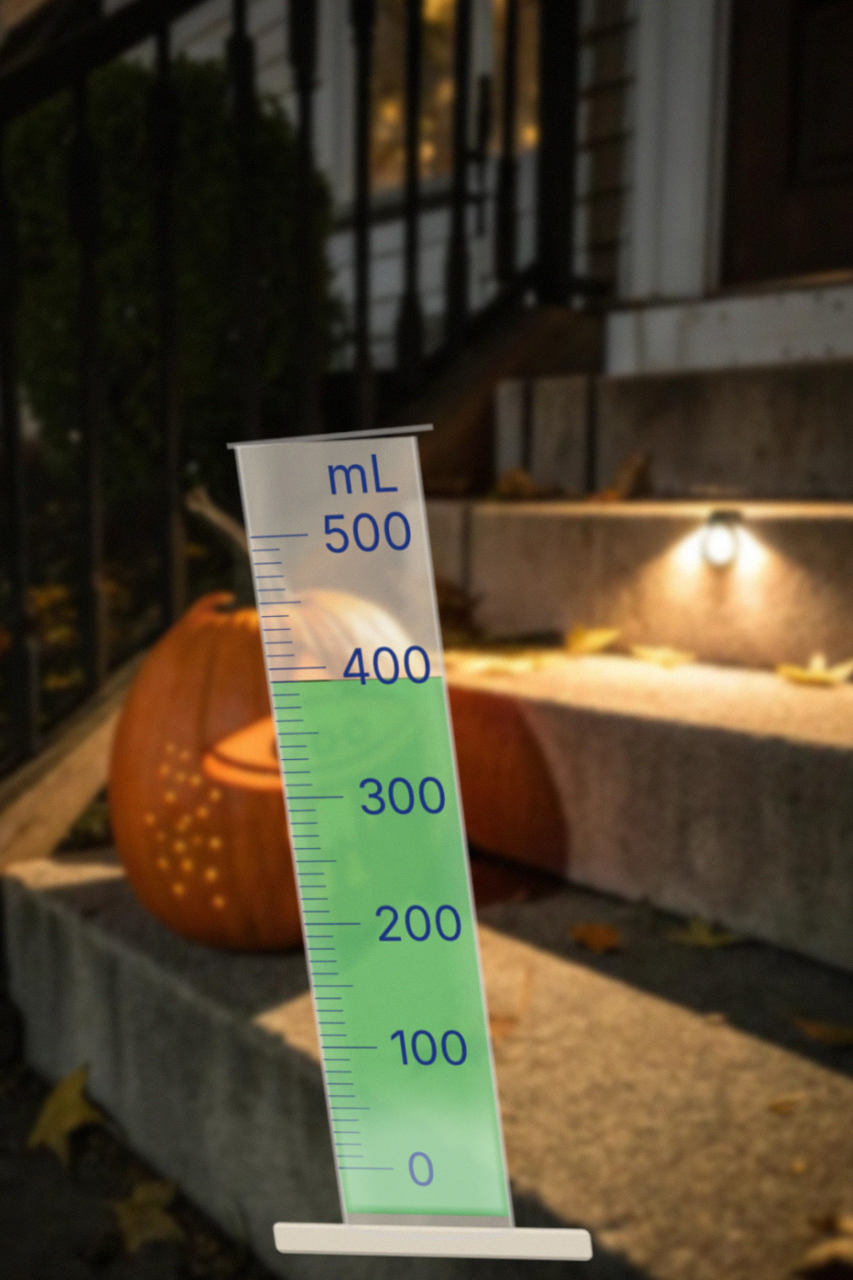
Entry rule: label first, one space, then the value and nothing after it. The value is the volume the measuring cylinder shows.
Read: 390 mL
